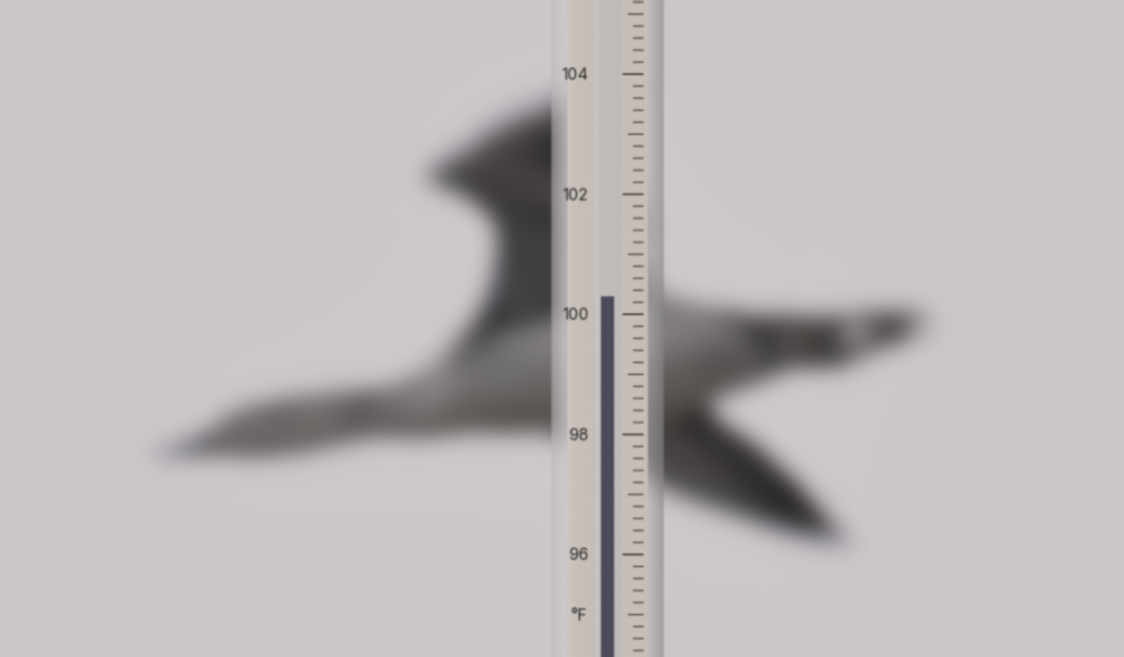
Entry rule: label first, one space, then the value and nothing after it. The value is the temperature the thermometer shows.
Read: 100.3 °F
